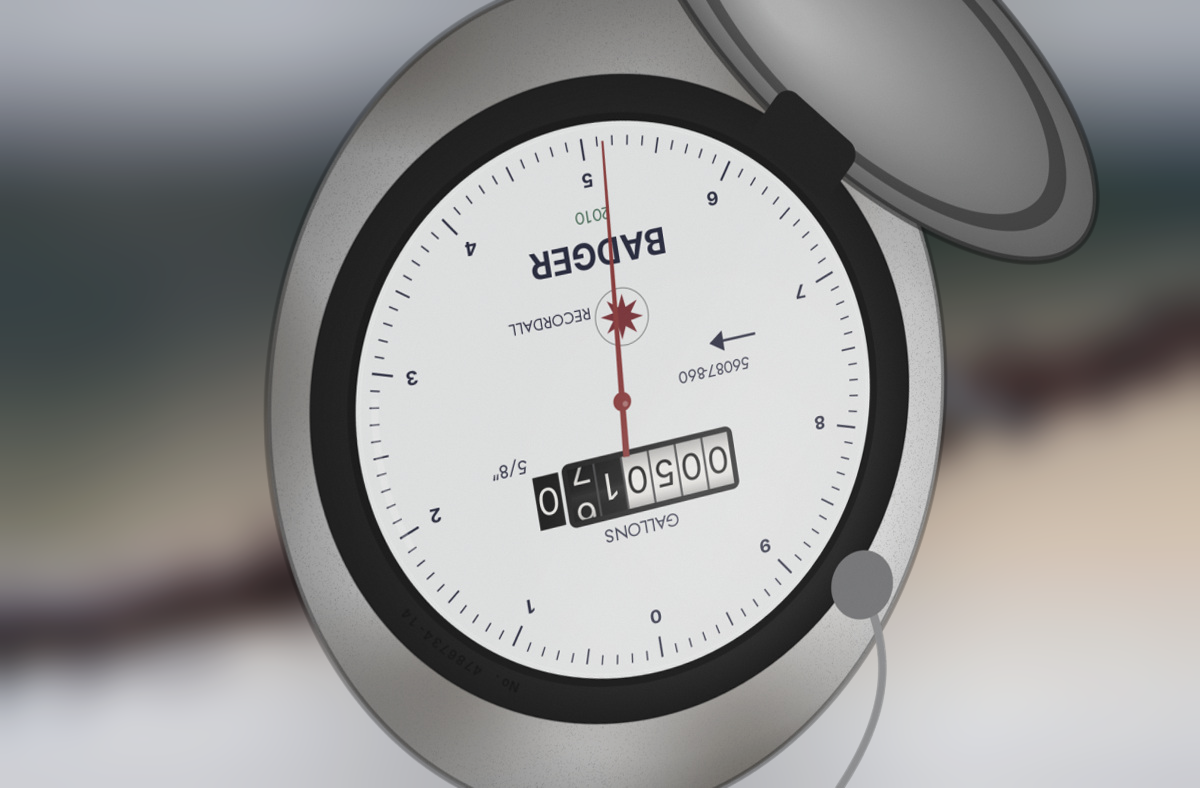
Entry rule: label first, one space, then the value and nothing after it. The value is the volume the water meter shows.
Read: 50165.1 gal
